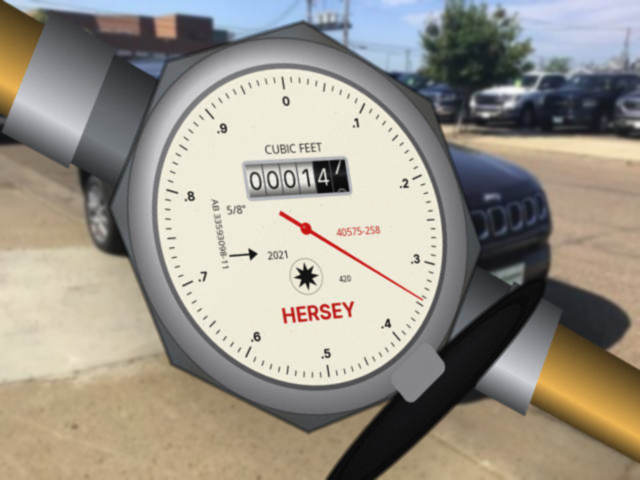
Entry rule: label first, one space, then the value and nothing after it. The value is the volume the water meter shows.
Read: 147.34 ft³
